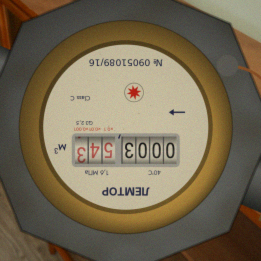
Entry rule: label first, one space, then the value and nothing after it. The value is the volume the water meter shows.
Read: 3.543 m³
